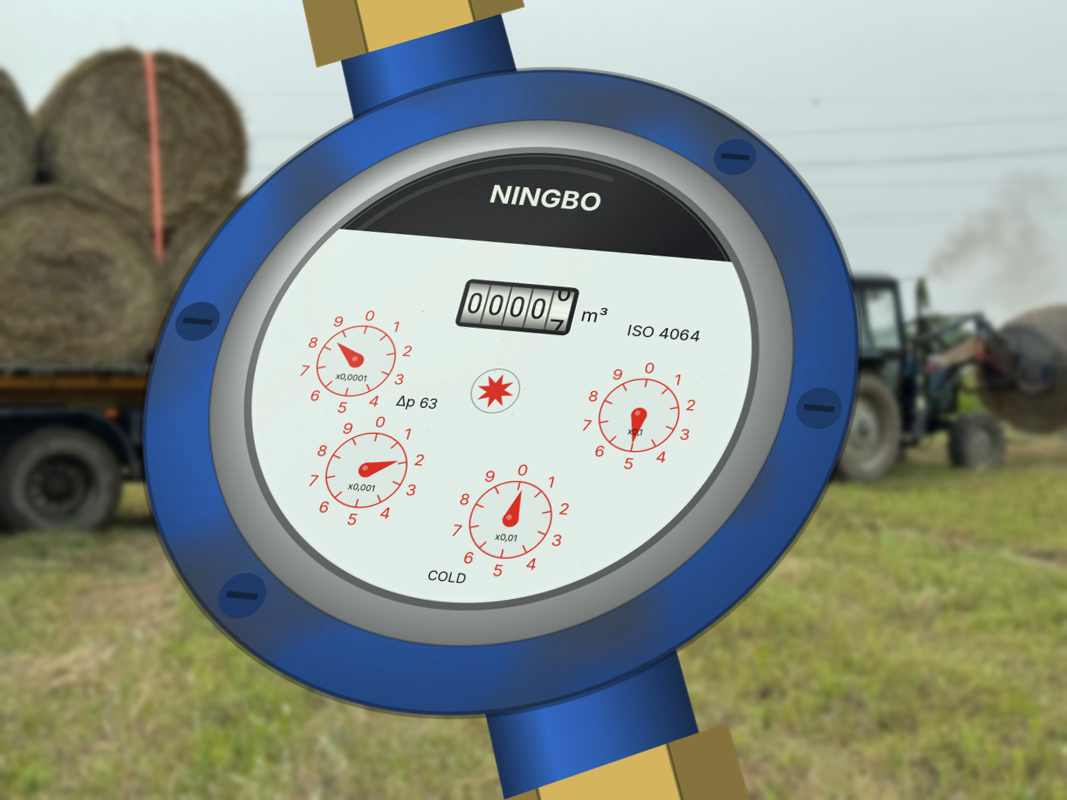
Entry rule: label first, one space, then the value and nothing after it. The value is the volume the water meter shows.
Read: 6.5018 m³
